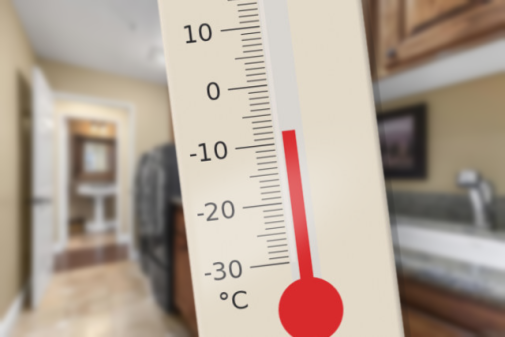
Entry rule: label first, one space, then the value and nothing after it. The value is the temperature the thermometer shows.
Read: -8 °C
